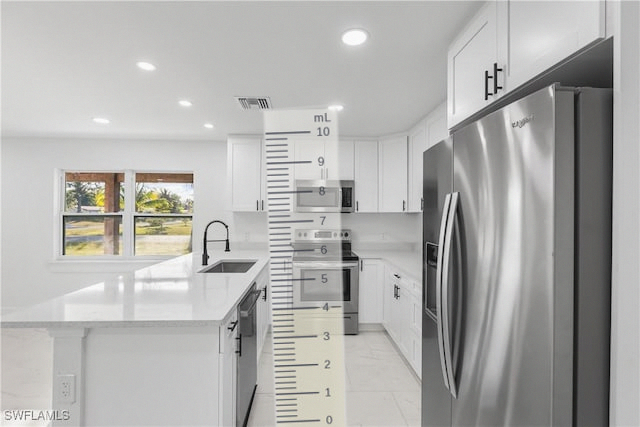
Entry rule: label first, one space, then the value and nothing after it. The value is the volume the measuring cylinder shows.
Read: 4 mL
